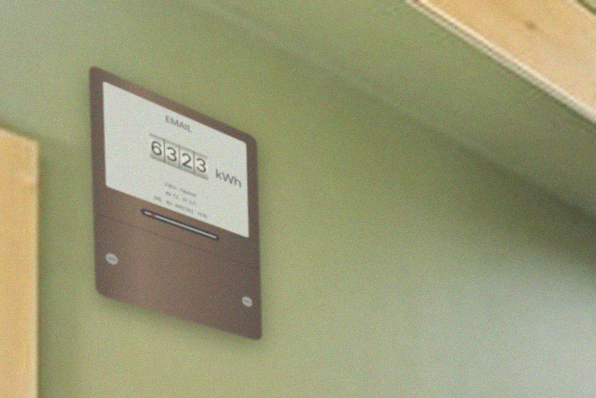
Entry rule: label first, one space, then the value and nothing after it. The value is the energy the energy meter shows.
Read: 6323 kWh
